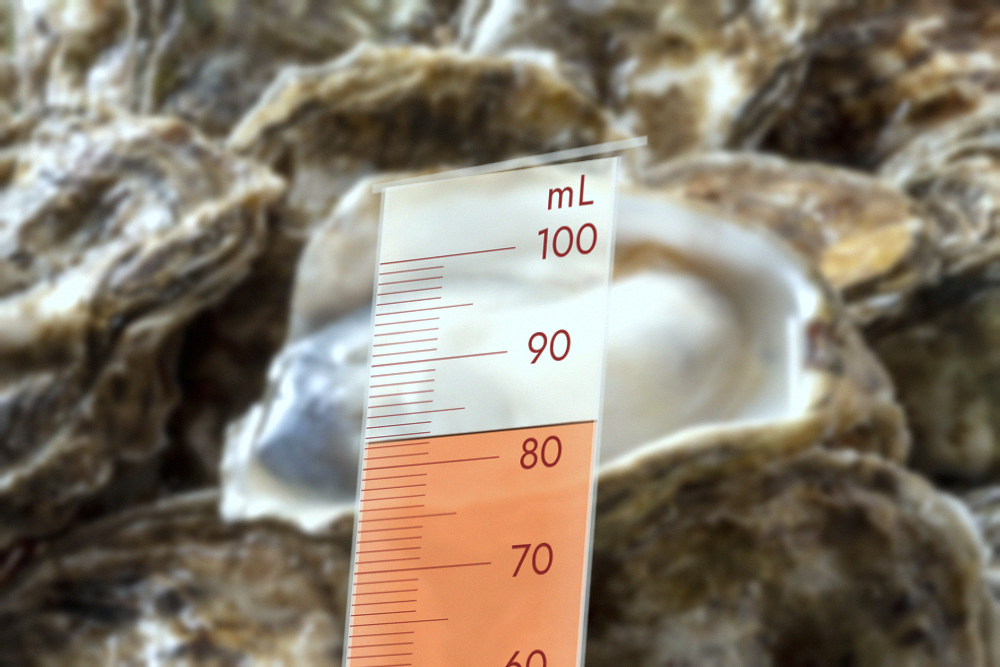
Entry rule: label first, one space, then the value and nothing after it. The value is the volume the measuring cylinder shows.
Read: 82.5 mL
